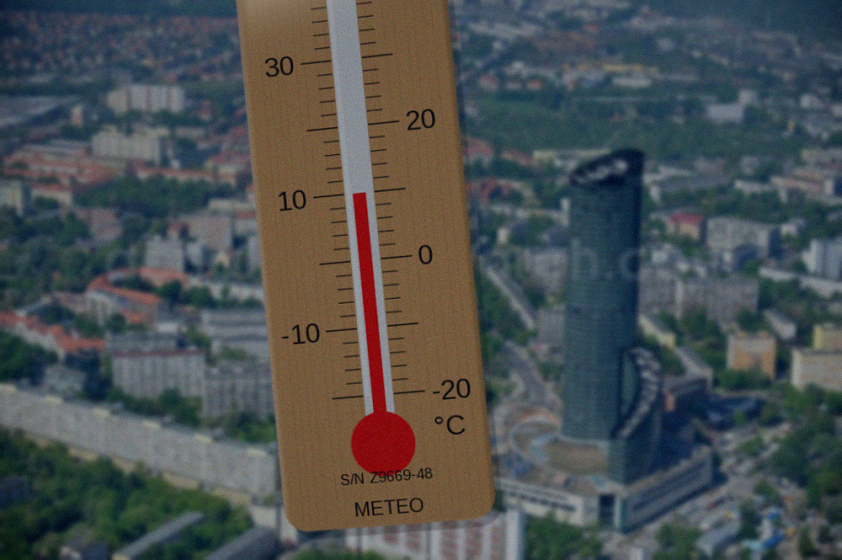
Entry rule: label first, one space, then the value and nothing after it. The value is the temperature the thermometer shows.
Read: 10 °C
